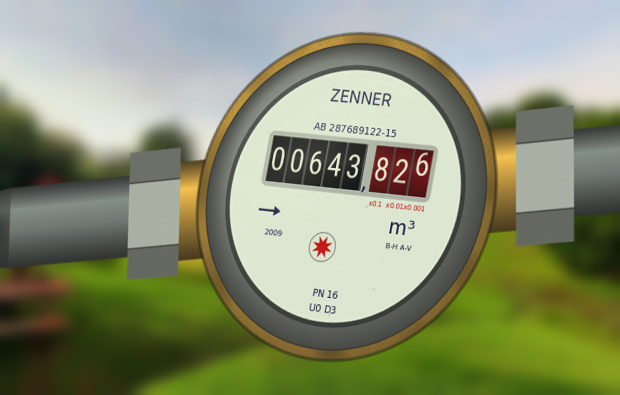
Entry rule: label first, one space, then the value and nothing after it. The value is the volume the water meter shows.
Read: 643.826 m³
